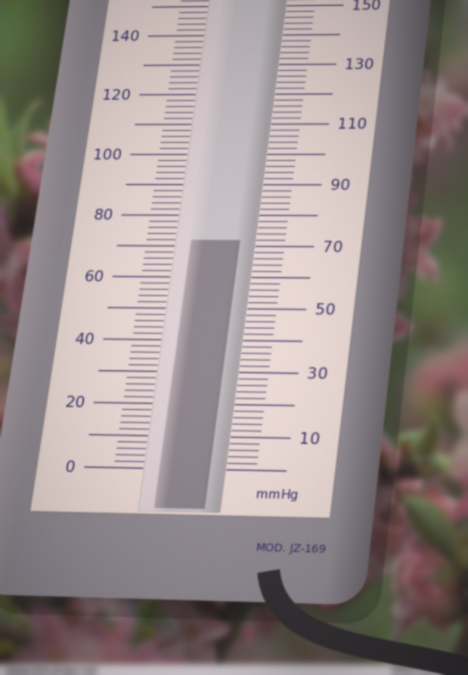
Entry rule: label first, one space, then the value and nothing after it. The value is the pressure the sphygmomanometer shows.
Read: 72 mmHg
